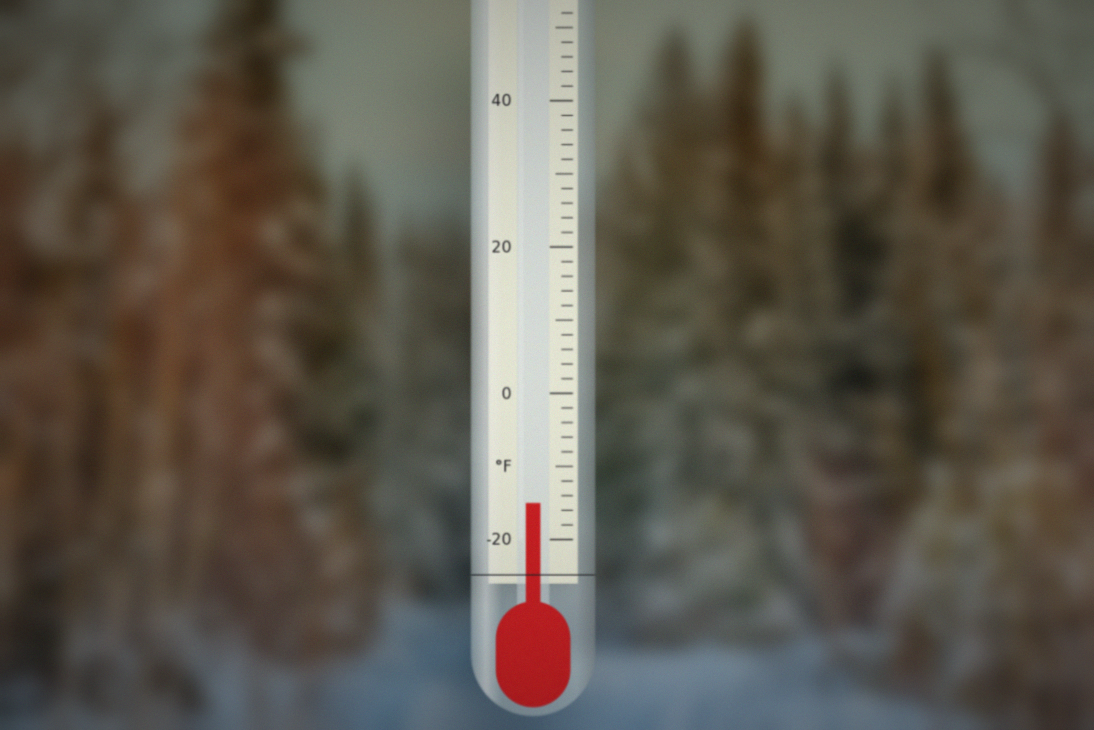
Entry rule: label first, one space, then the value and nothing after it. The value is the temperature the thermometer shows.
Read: -15 °F
